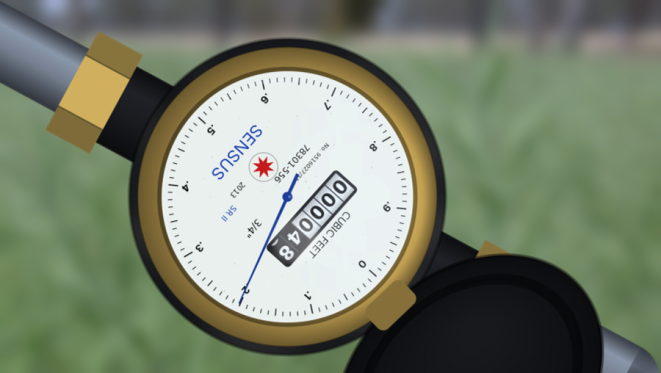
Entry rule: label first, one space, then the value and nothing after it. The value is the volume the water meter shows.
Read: 48.20 ft³
